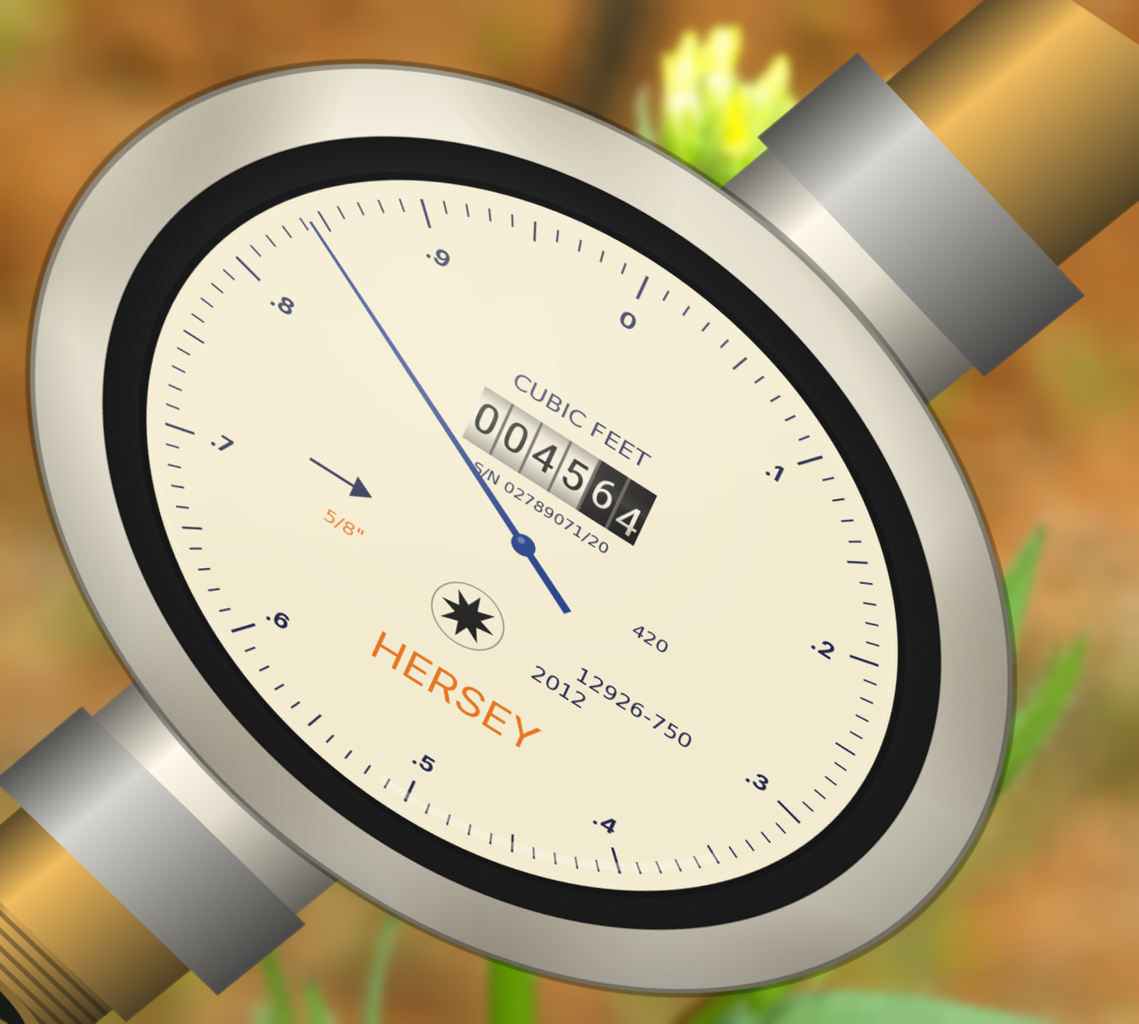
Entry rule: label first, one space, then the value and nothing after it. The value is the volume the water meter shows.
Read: 4563.84 ft³
